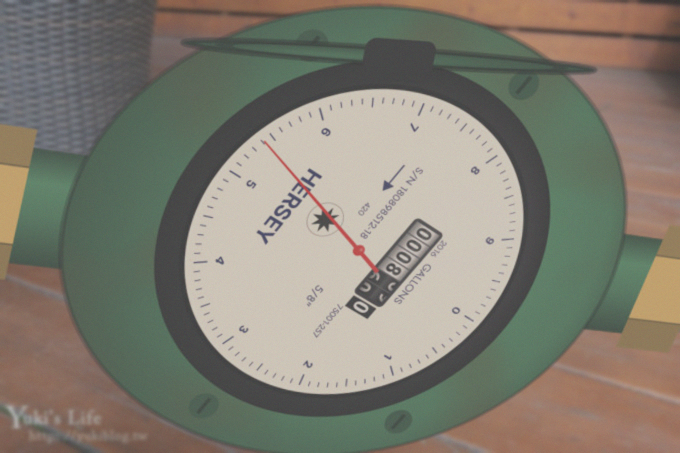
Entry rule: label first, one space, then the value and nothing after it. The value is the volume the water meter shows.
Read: 8595.4 gal
